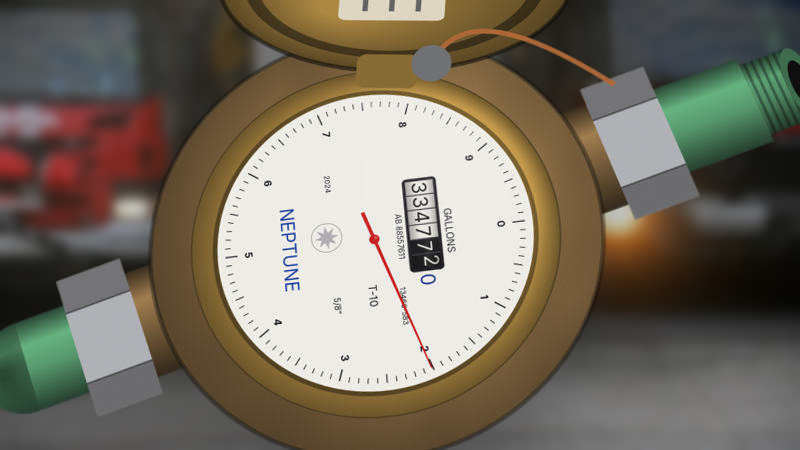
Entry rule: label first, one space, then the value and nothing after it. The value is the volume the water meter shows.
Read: 3347722.0 gal
